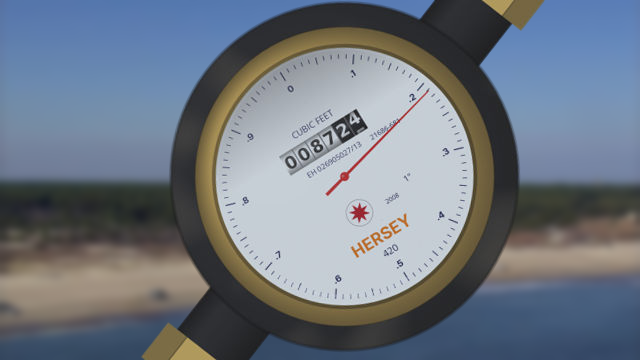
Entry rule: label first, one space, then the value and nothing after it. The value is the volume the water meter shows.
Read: 8724.21 ft³
